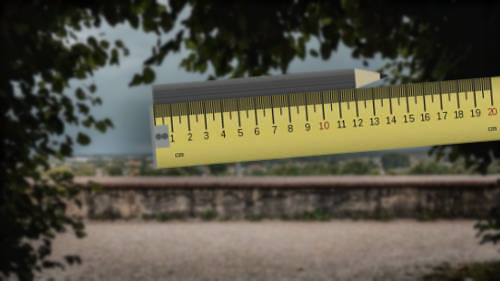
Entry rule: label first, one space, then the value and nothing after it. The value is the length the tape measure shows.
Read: 14 cm
